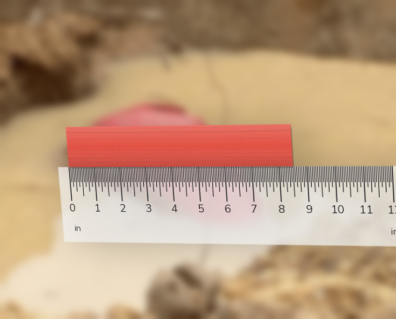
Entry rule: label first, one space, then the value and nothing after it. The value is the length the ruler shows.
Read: 8.5 in
